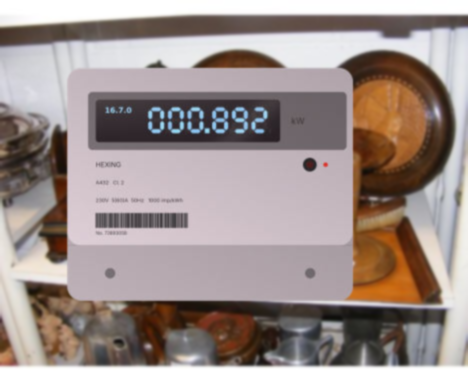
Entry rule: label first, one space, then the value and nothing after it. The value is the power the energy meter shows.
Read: 0.892 kW
